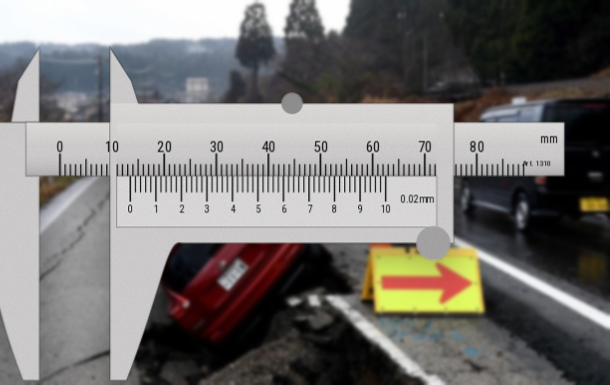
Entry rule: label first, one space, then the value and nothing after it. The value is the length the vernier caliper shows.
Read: 13.5 mm
